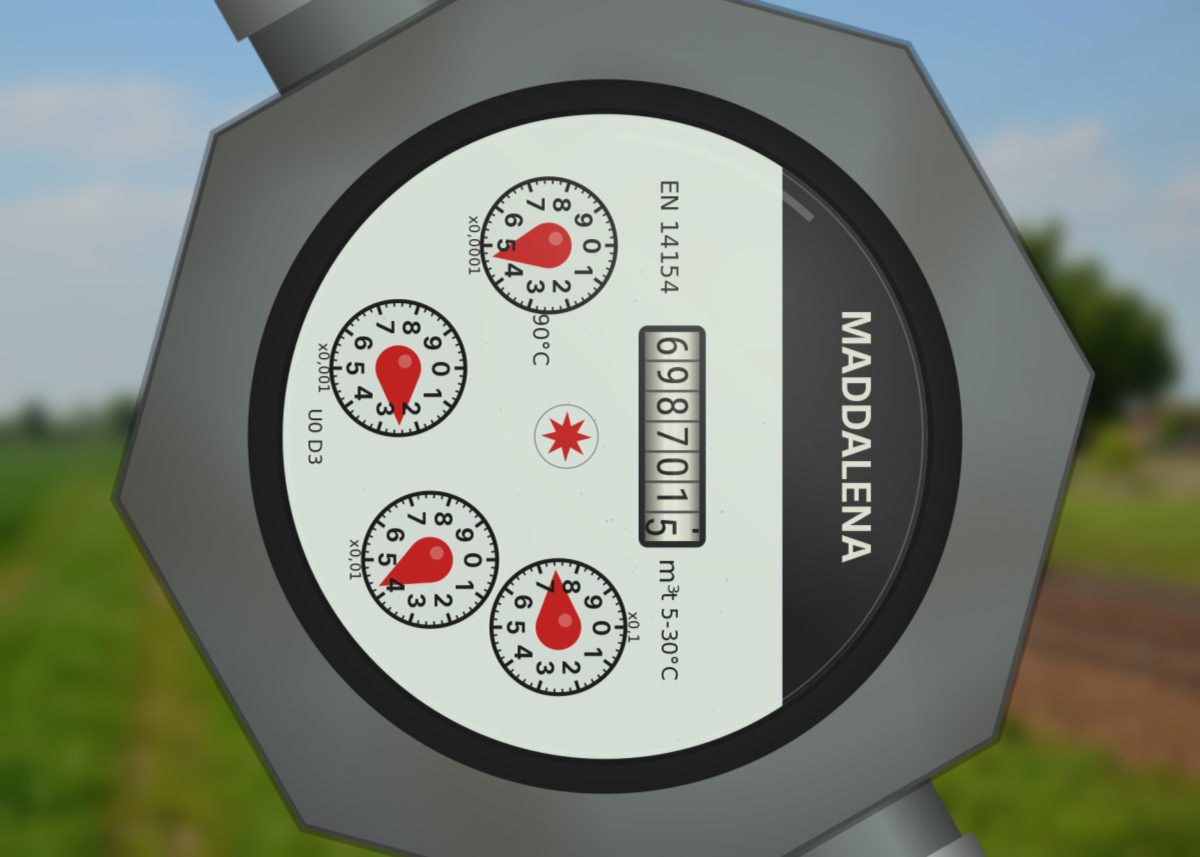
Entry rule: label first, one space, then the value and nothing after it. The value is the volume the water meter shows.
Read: 6987014.7424 m³
